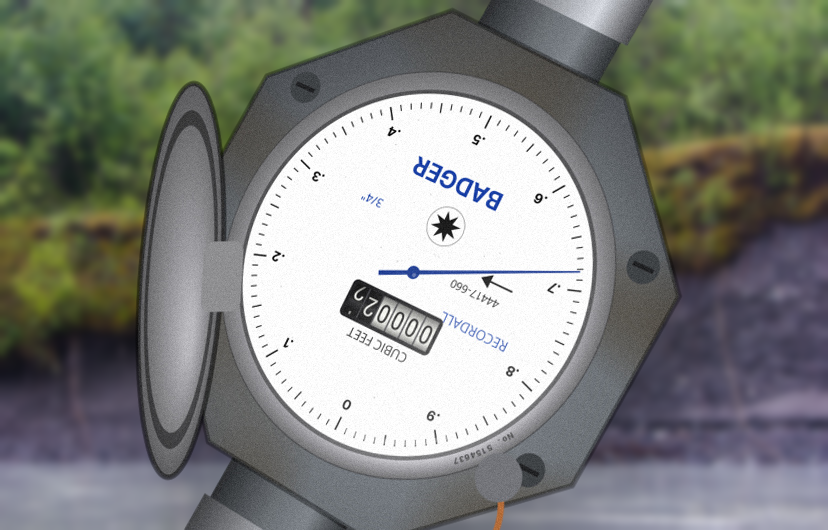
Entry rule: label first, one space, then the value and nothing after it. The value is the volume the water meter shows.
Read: 21.68 ft³
